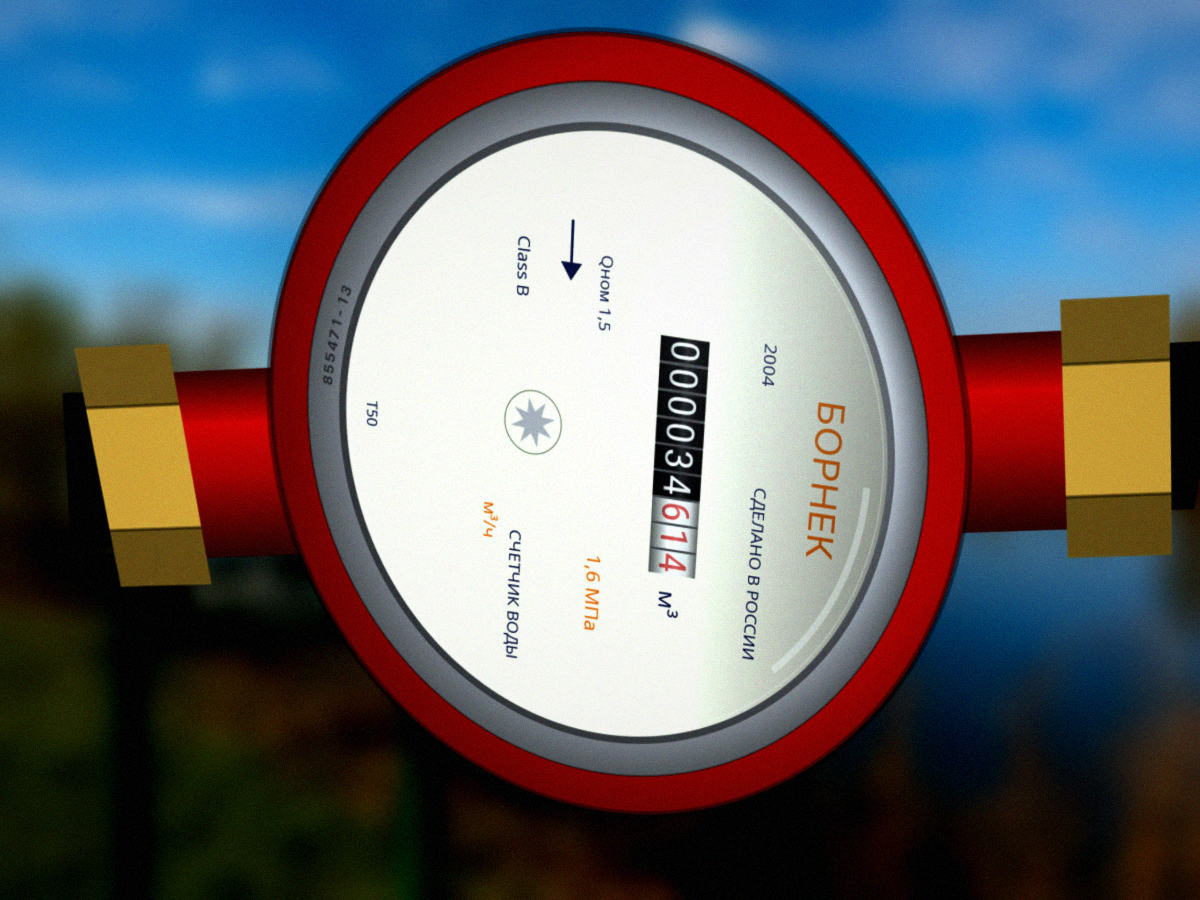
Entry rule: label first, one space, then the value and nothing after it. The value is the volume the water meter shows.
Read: 34.614 m³
